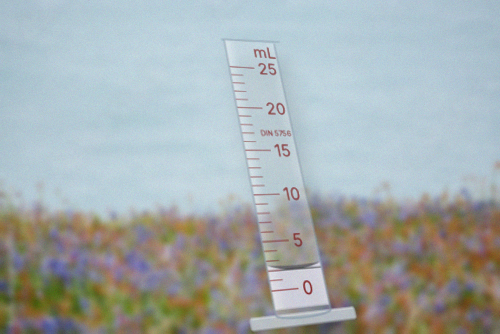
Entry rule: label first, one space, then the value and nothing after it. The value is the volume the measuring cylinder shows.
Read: 2 mL
